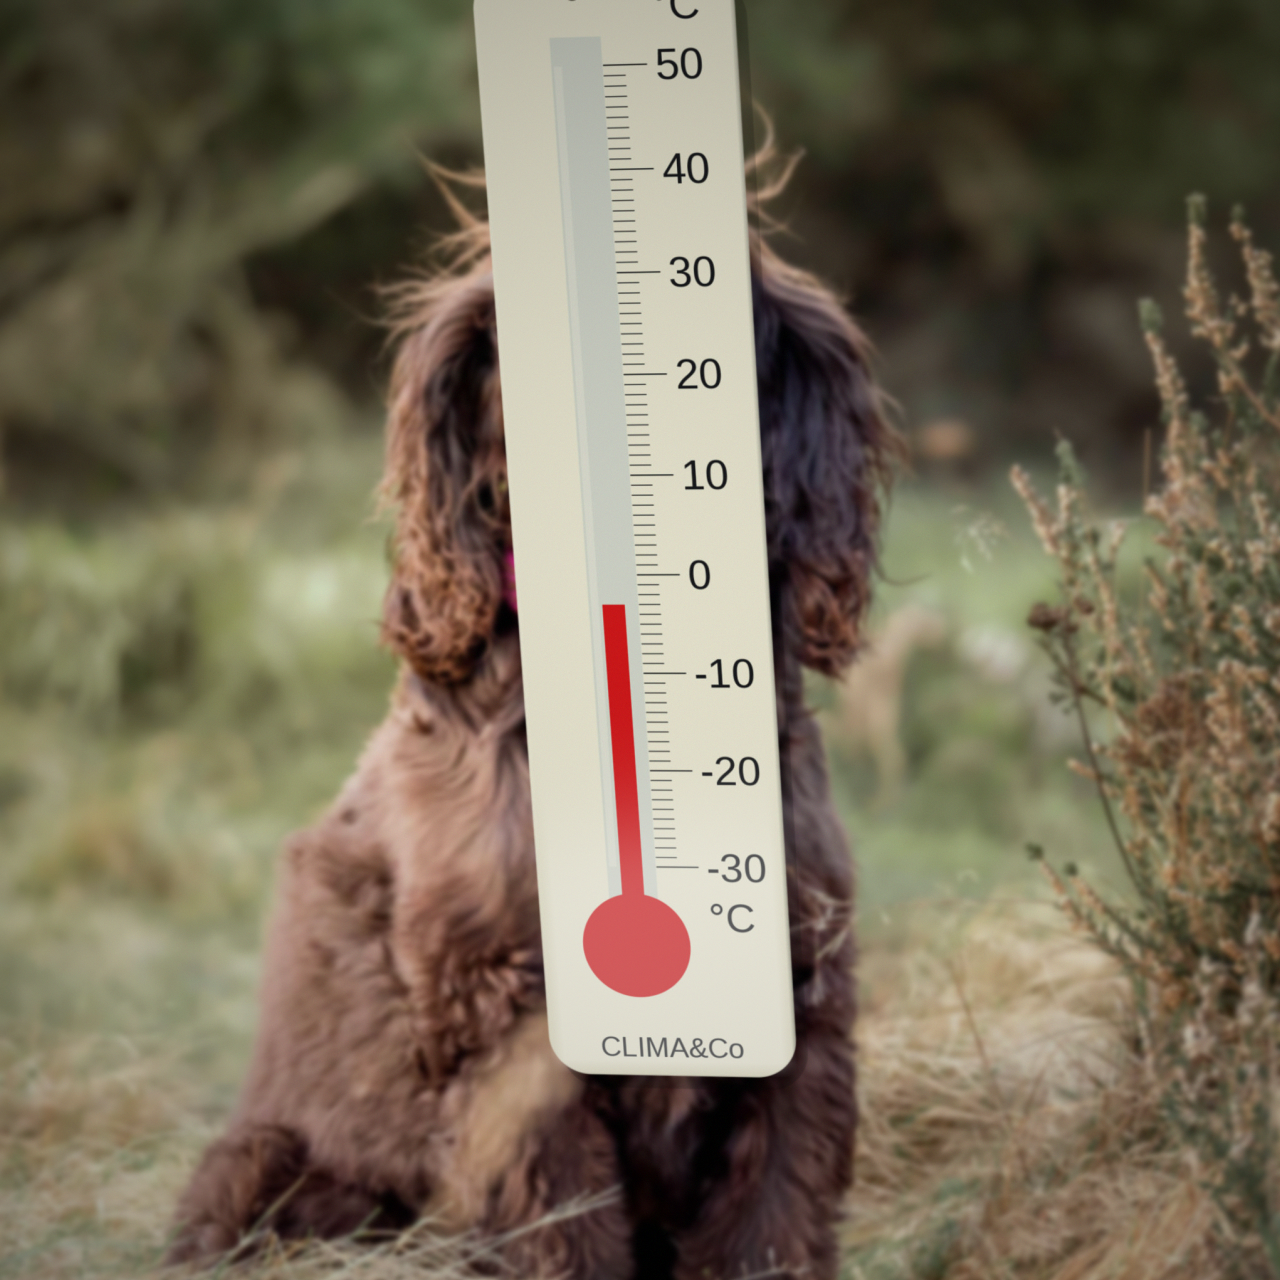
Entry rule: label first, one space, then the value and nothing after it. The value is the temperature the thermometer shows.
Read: -3 °C
